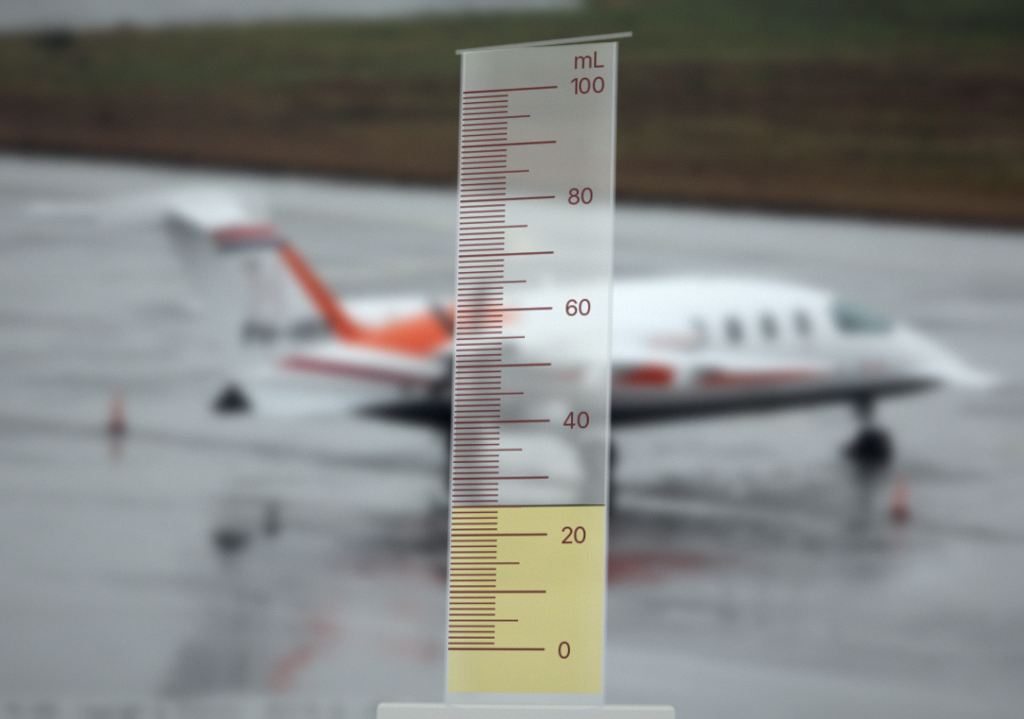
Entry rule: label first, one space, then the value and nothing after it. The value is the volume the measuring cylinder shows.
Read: 25 mL
